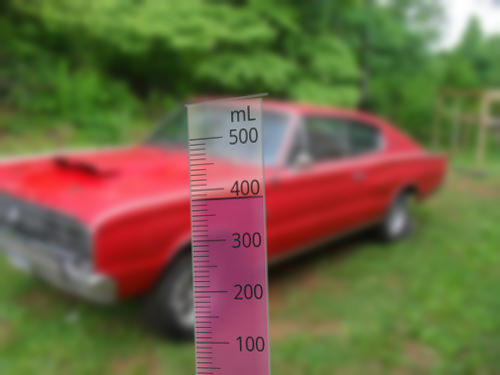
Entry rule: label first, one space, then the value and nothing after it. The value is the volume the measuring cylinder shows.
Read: 380 mL
